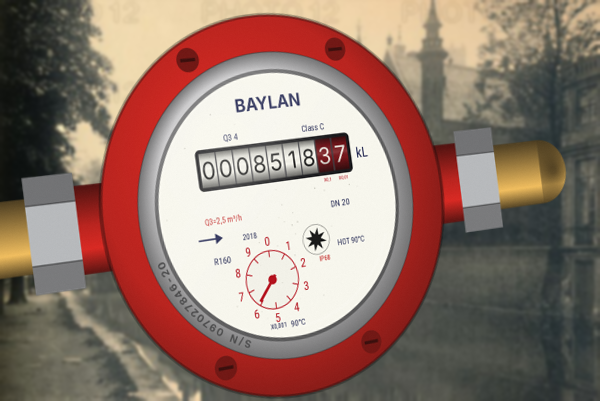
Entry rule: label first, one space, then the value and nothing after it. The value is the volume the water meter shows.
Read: 8518.376 kL
